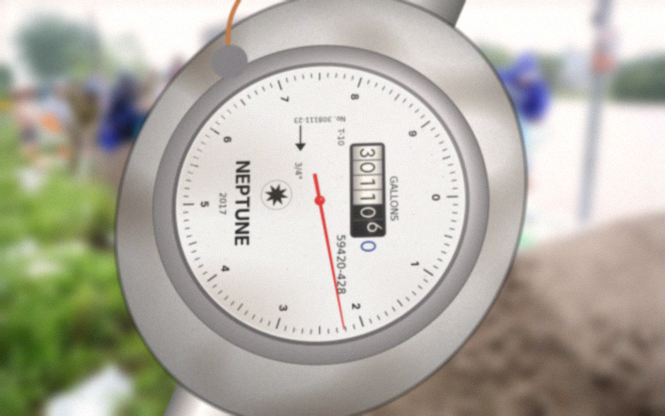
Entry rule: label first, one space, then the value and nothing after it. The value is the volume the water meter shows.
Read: 3011062.2 gal
